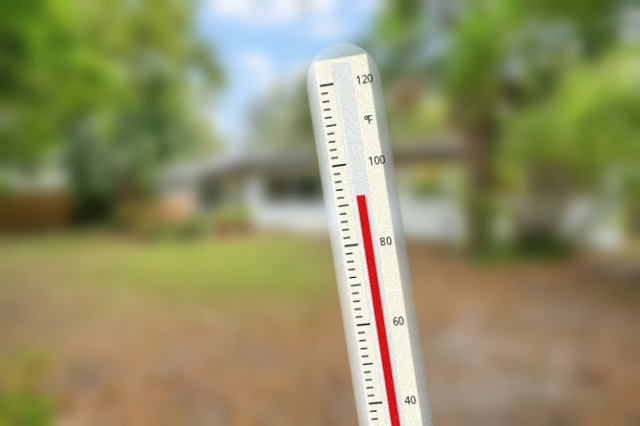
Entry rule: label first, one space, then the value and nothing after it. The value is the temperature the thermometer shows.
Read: 92 °F
